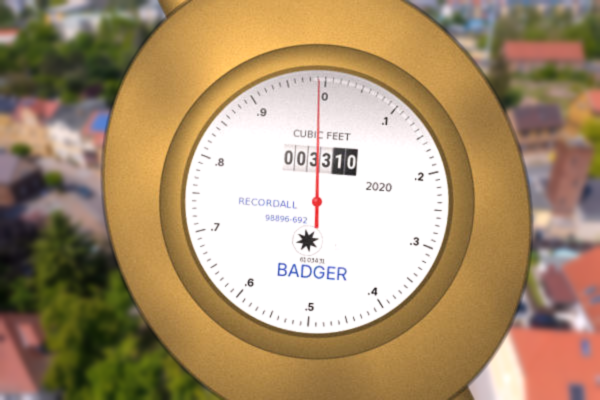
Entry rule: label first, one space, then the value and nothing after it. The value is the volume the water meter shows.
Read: 3309.99 ft³
